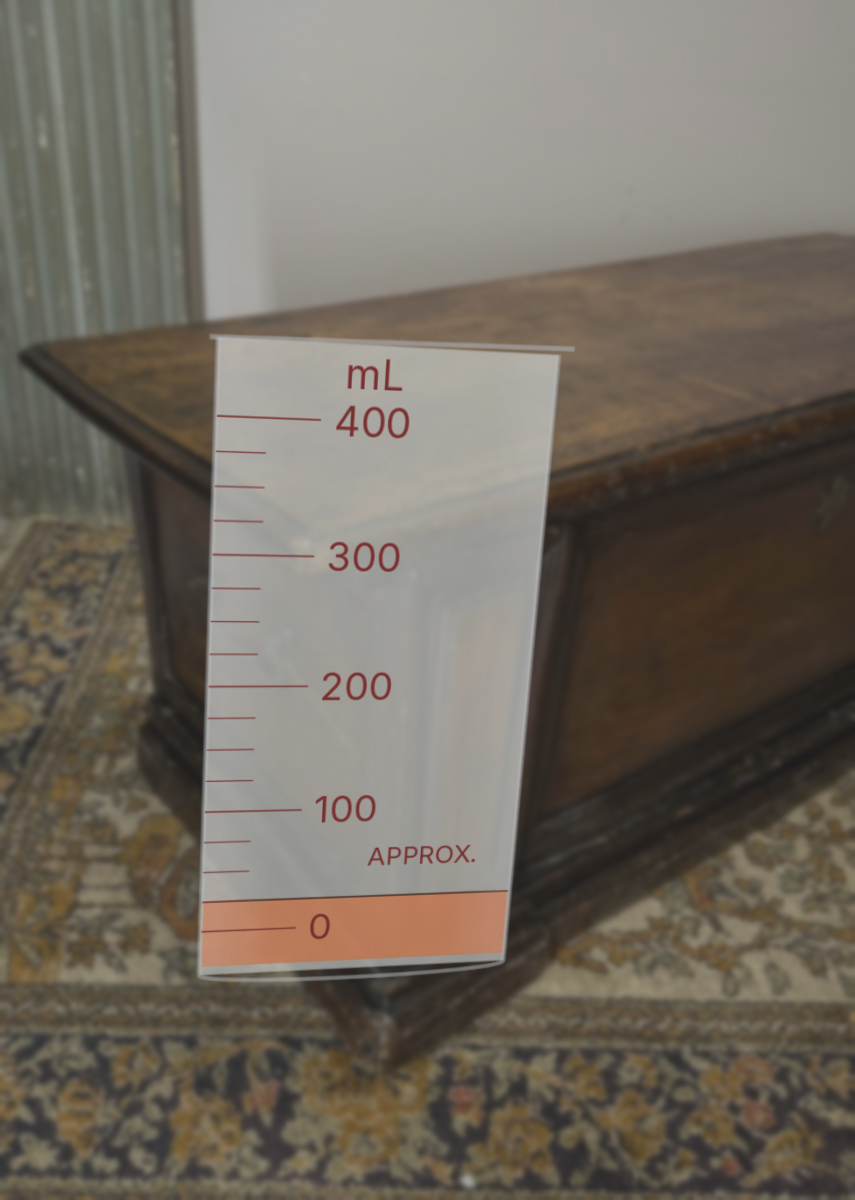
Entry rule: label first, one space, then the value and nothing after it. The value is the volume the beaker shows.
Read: 25 mL
